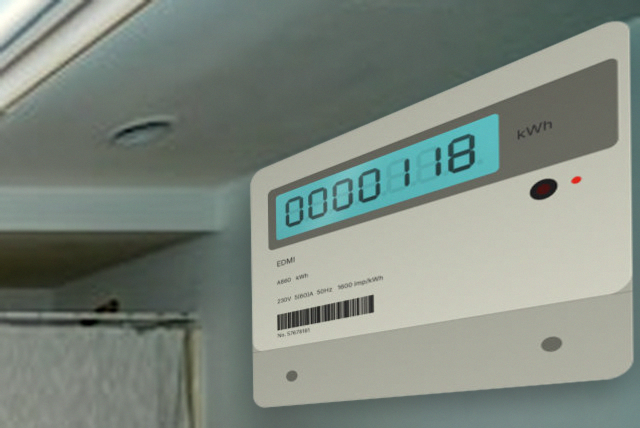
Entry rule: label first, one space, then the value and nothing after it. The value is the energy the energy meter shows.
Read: 118 kWh
